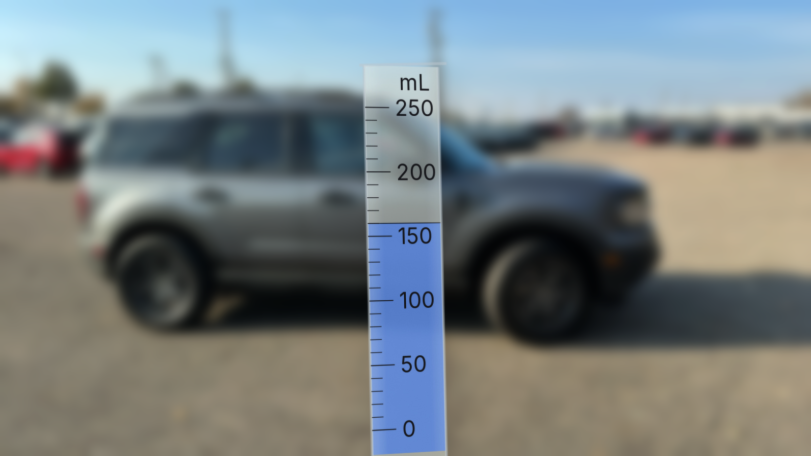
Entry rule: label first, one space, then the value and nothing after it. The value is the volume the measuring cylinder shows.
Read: 160 mL
